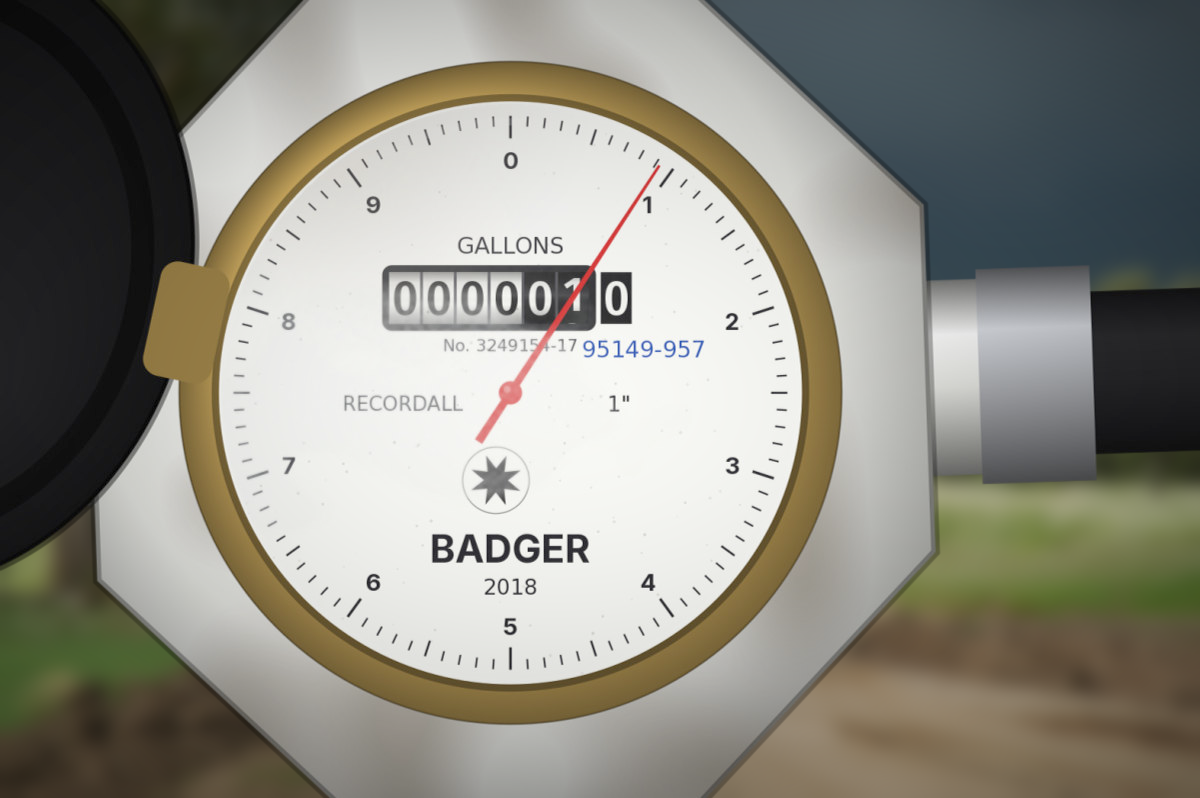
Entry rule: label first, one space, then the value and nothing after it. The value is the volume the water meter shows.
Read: 10.9 gal
